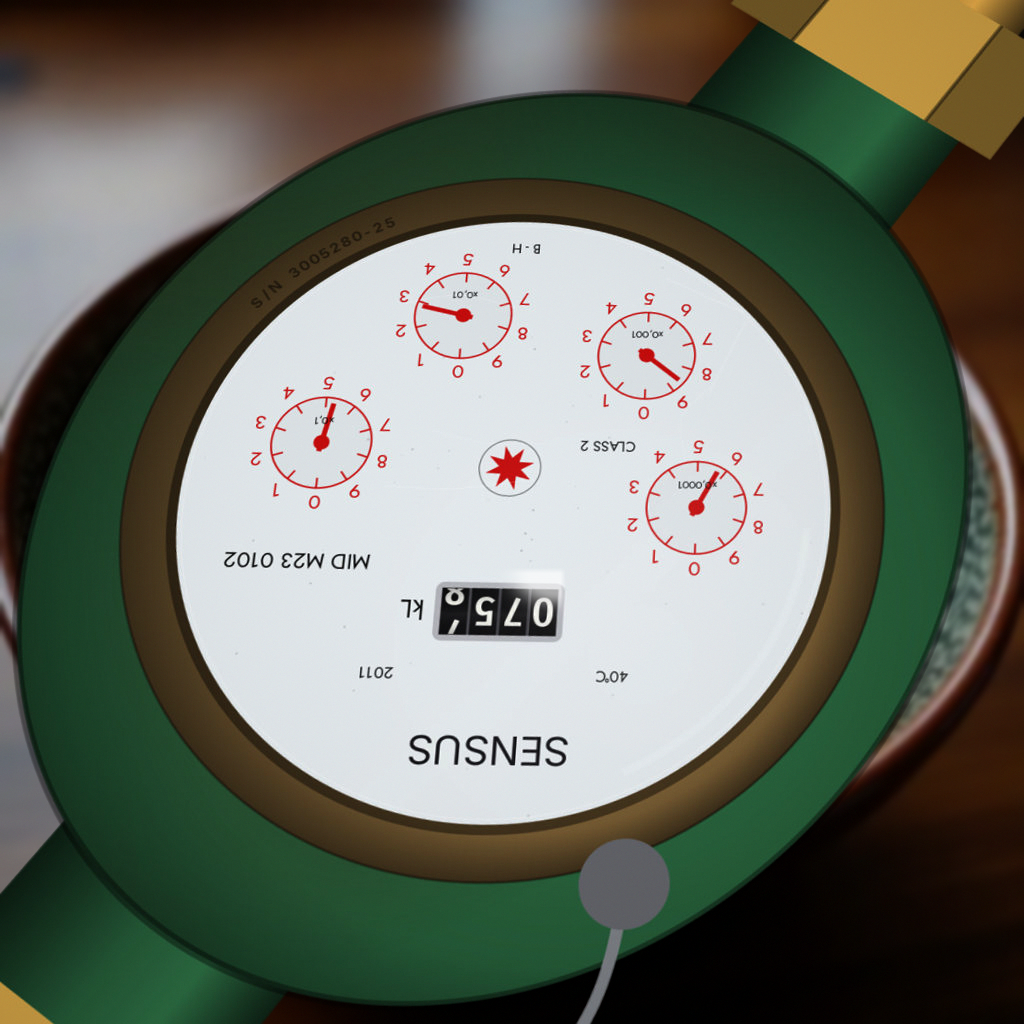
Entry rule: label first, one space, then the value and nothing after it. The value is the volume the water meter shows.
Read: 757.5285 kL
